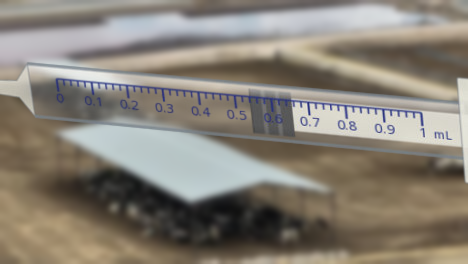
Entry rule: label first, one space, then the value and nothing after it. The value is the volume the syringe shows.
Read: 0.54 mL
